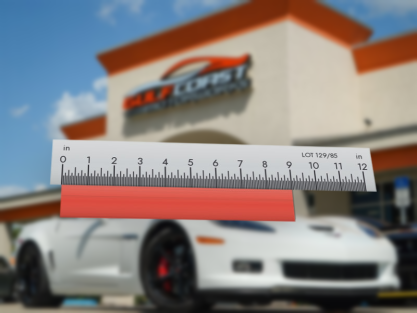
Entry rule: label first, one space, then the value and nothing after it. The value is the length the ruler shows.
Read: 9 in
